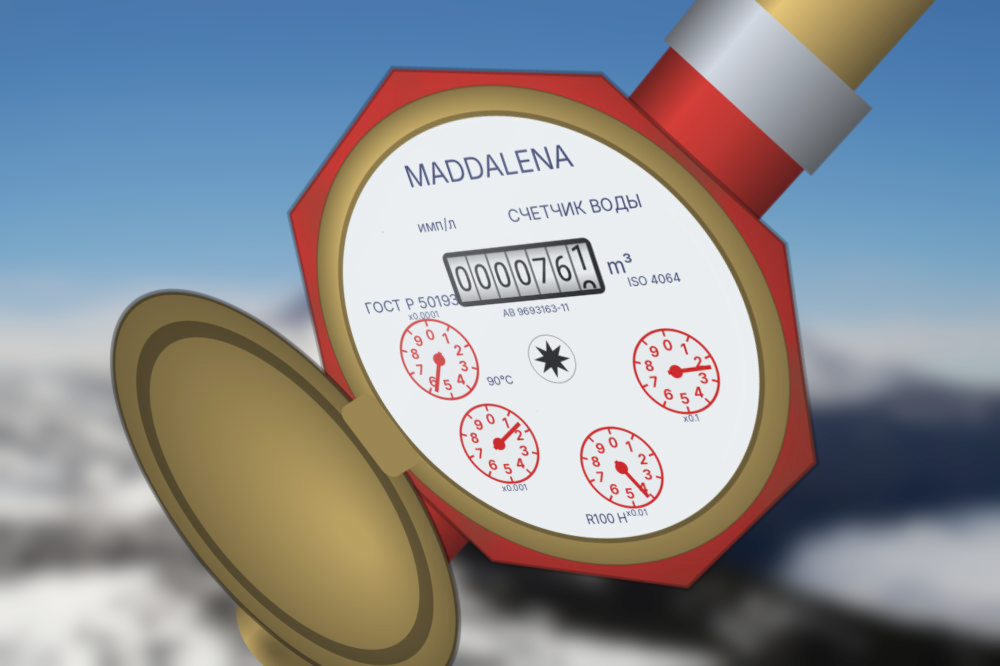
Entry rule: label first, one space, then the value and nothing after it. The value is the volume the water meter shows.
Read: 761.2415 m³
